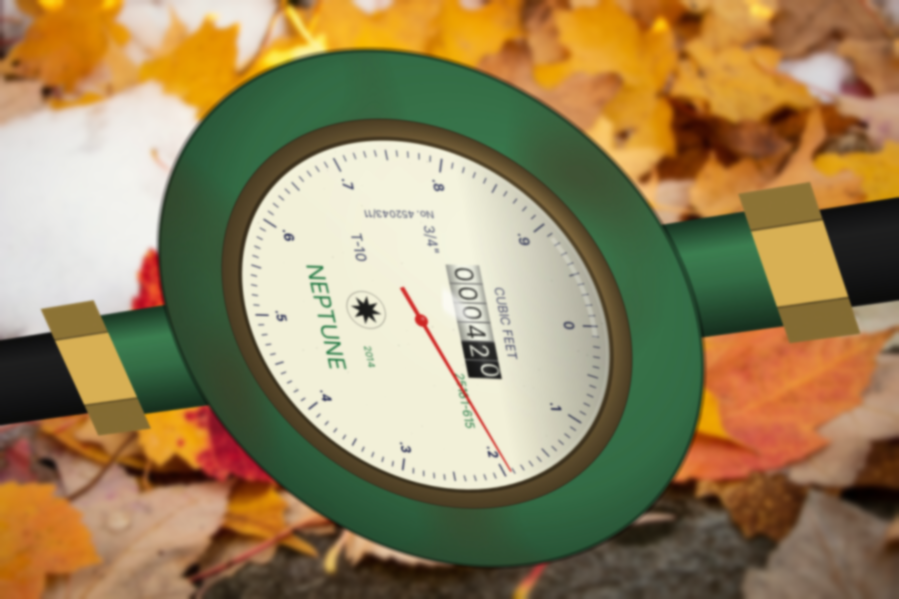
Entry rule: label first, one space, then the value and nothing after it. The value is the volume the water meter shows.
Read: 420.19 ft³
